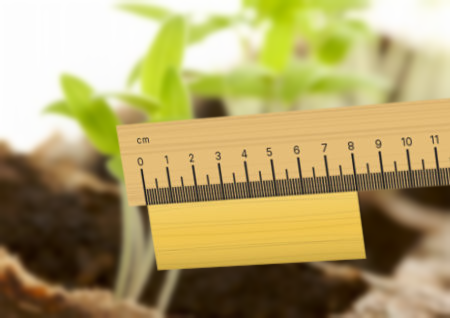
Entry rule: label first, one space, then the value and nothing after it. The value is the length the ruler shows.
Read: 8 cm
